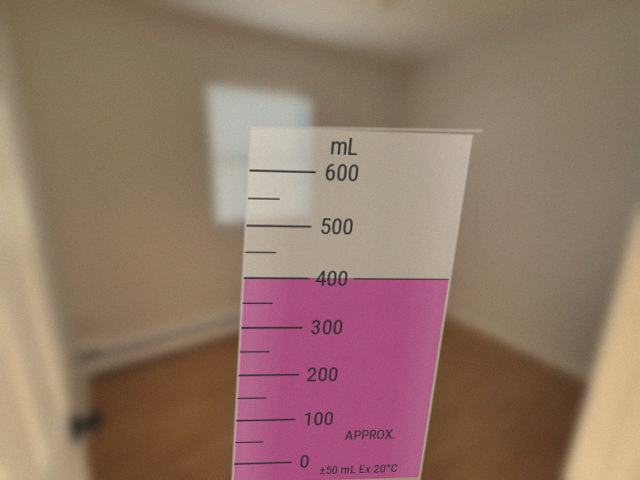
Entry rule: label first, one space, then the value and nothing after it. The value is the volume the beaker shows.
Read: 400 mL
